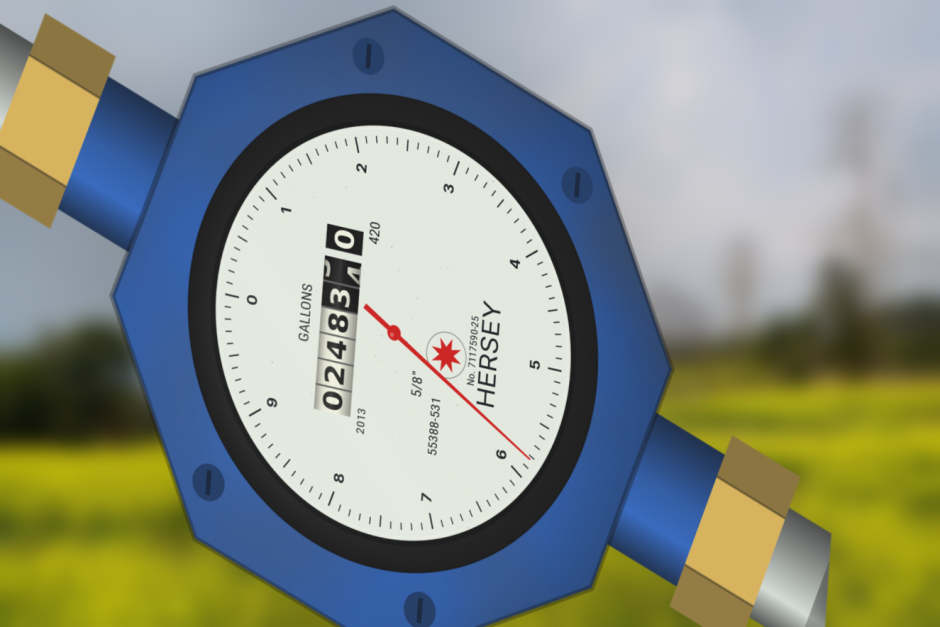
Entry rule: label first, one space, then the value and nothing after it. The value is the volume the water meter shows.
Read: 248335.8 gal
